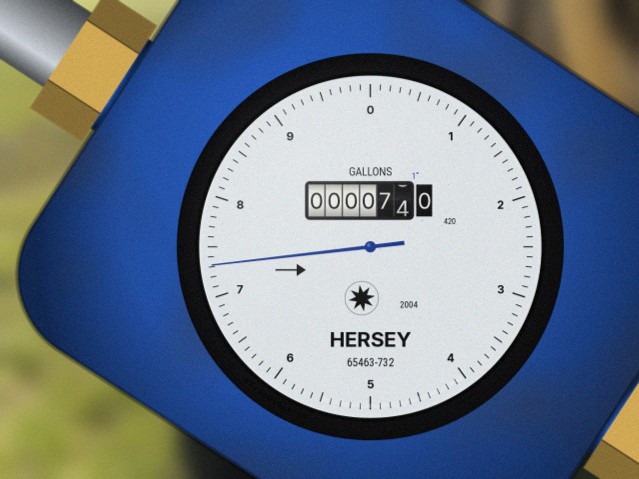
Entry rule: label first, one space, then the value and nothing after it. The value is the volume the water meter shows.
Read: 737.3 gal
